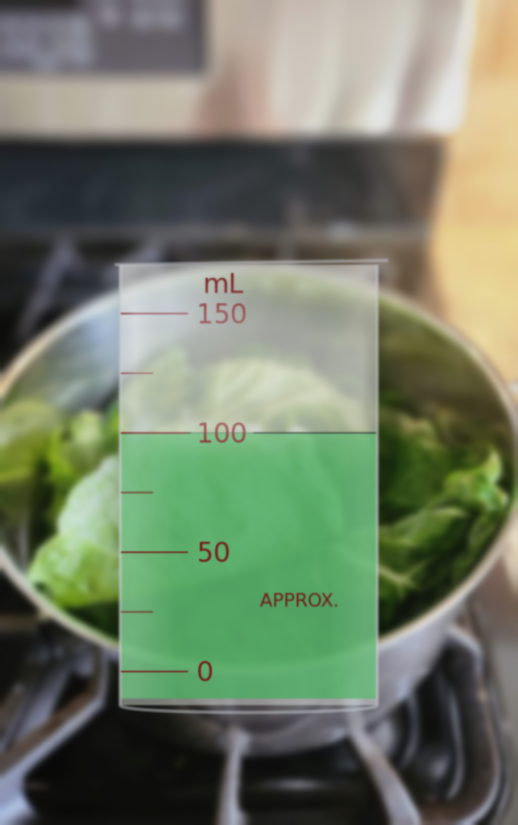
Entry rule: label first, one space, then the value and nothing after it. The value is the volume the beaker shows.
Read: 100 mL
